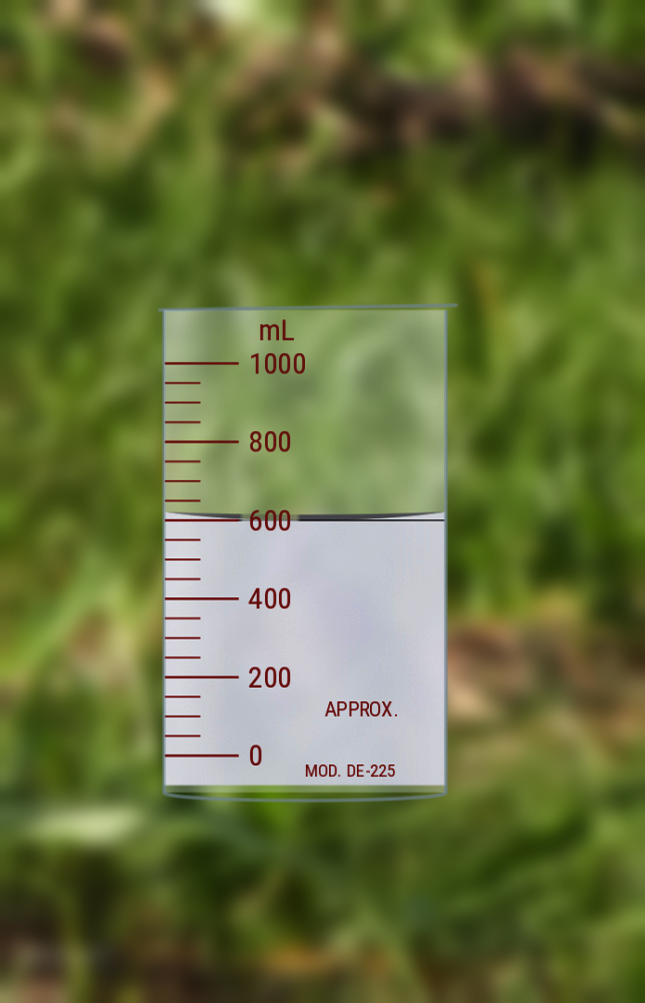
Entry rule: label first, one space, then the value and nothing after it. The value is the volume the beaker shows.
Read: 600 mL
